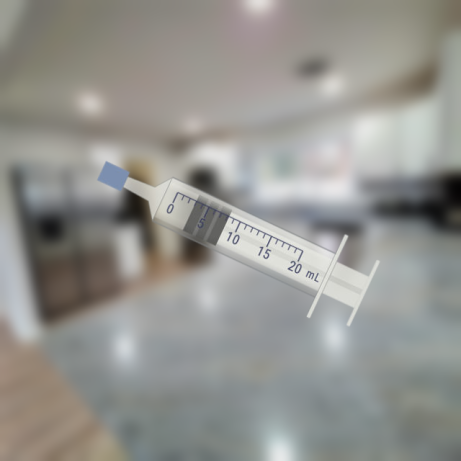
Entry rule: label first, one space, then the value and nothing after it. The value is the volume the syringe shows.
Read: 3 mL
